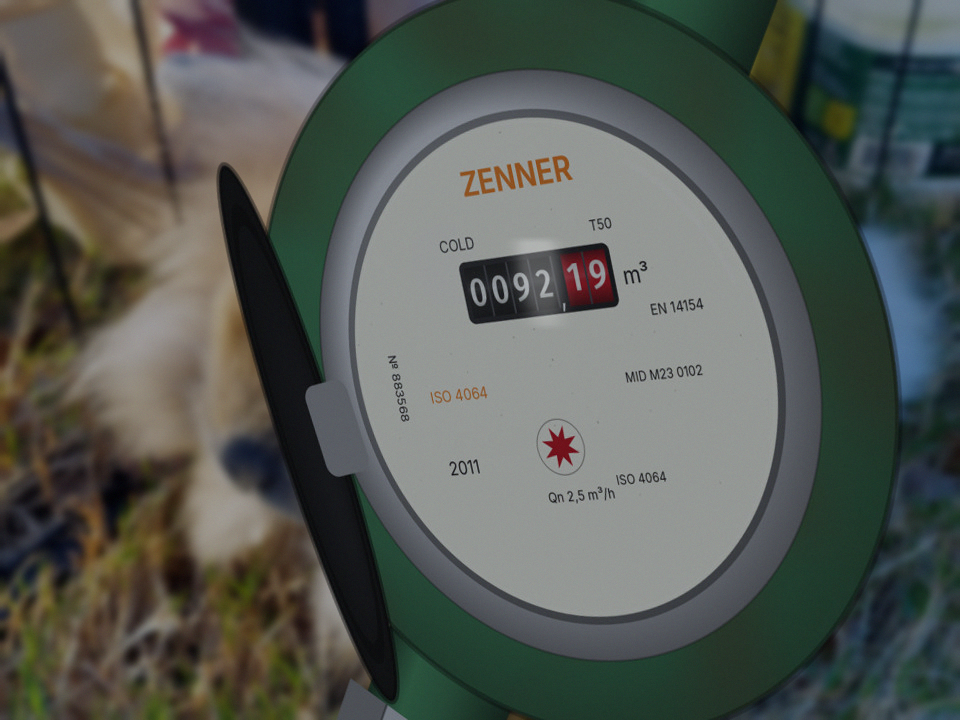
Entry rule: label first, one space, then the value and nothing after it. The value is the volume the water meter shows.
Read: 92.19 m³
